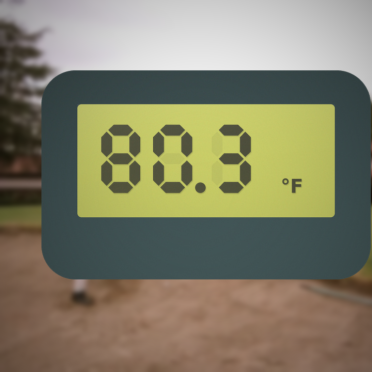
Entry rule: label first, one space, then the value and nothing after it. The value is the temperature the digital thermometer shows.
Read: 80.3 °F
